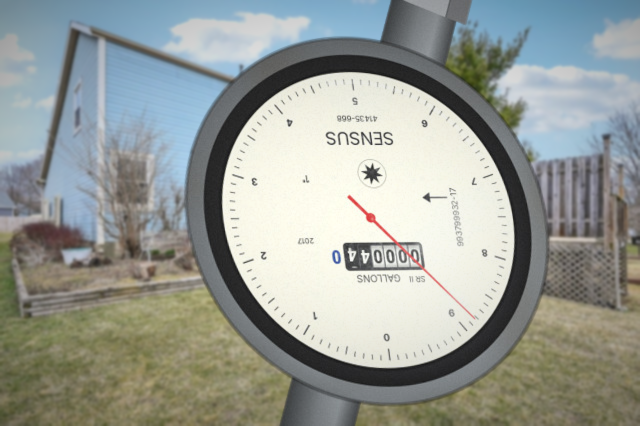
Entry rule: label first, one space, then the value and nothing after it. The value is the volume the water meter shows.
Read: 438.8 gal
